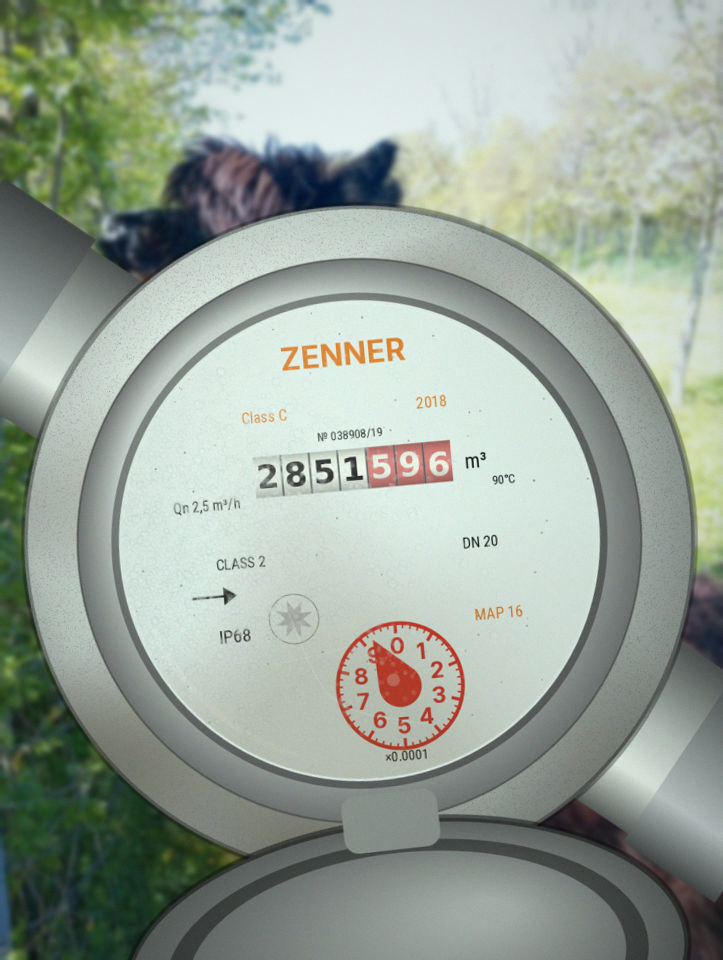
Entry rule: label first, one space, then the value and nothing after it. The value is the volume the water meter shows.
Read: 2851.5959 m³
